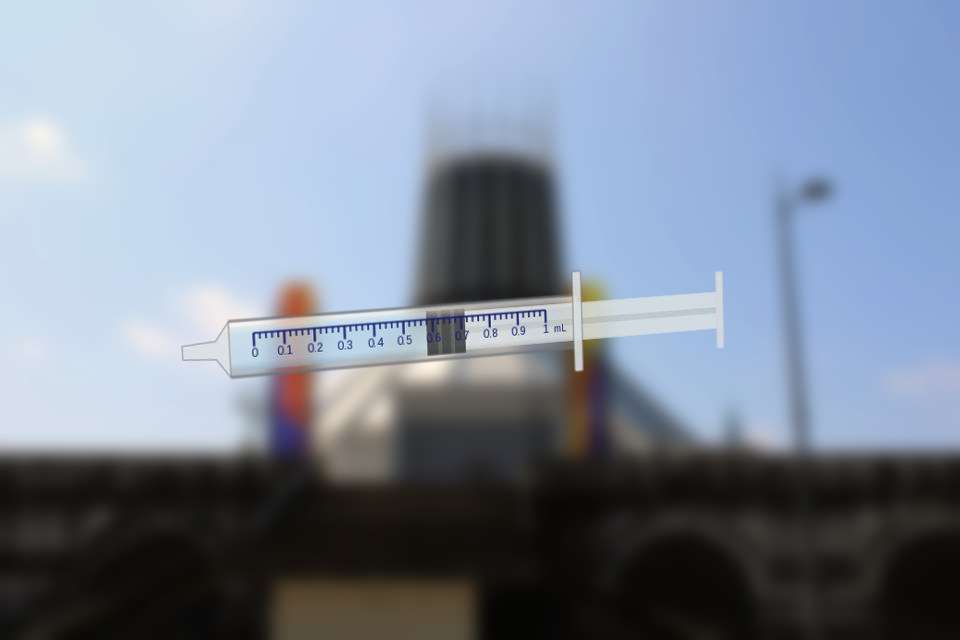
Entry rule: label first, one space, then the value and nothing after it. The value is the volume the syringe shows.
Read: 0.58 mL
